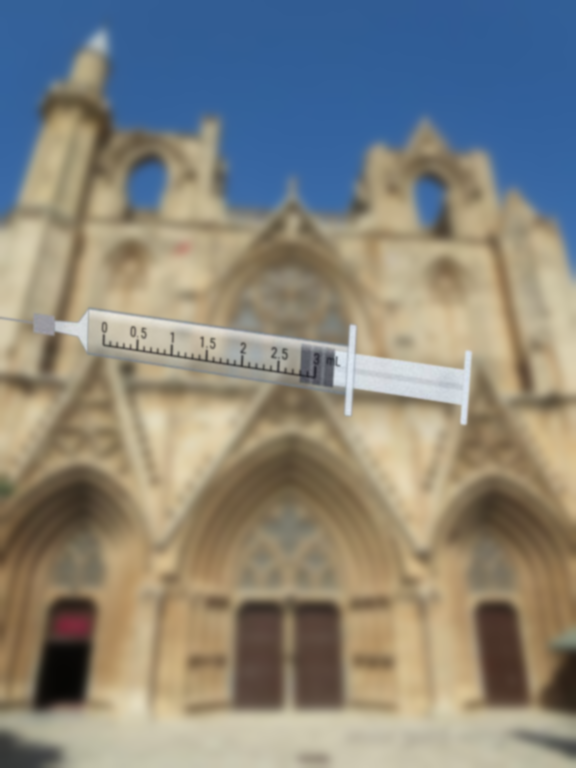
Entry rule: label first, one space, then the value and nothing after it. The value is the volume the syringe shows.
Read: 2.8 mL
